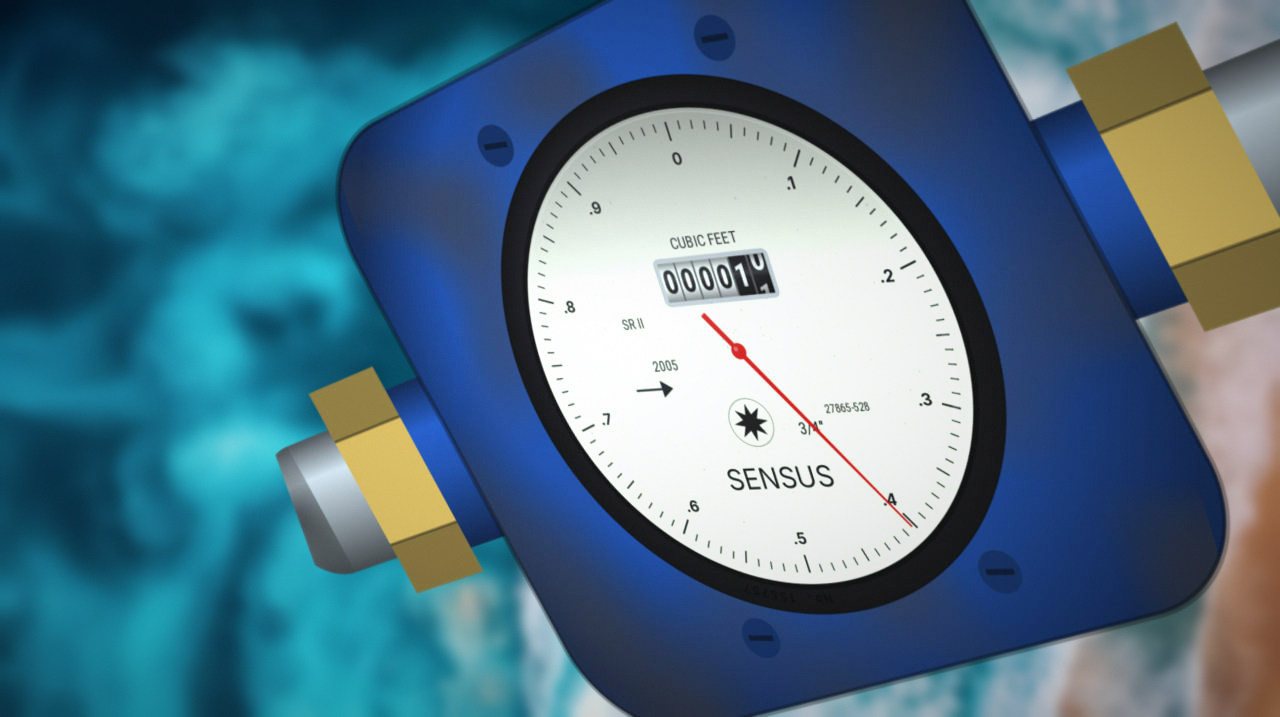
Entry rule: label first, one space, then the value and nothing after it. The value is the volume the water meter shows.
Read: 10.40 ft³
